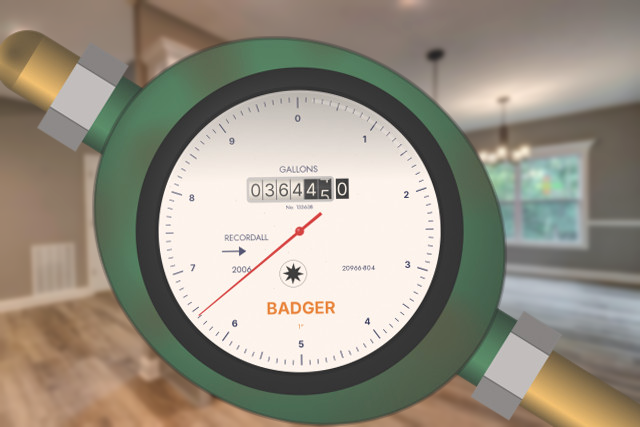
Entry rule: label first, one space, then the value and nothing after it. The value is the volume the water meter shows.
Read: 364446.4 gal
